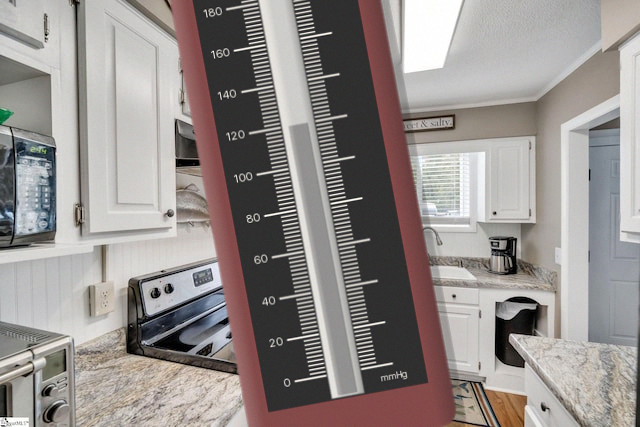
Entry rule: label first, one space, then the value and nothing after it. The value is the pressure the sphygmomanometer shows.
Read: 120 mmHg
